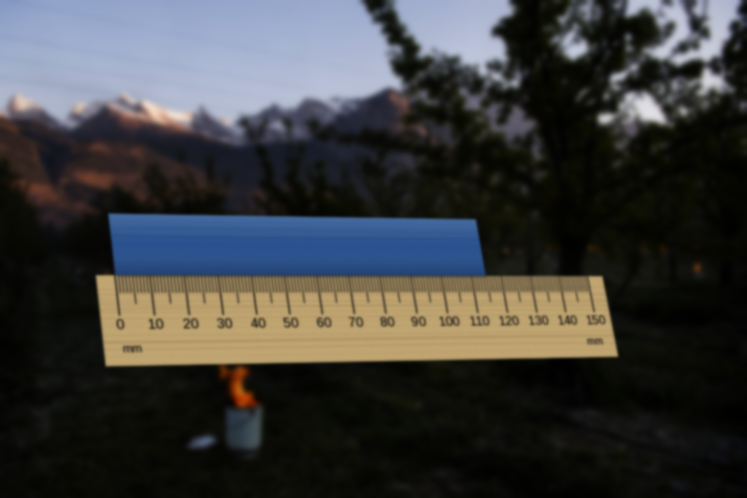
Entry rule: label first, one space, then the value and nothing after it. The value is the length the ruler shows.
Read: 115 mm
